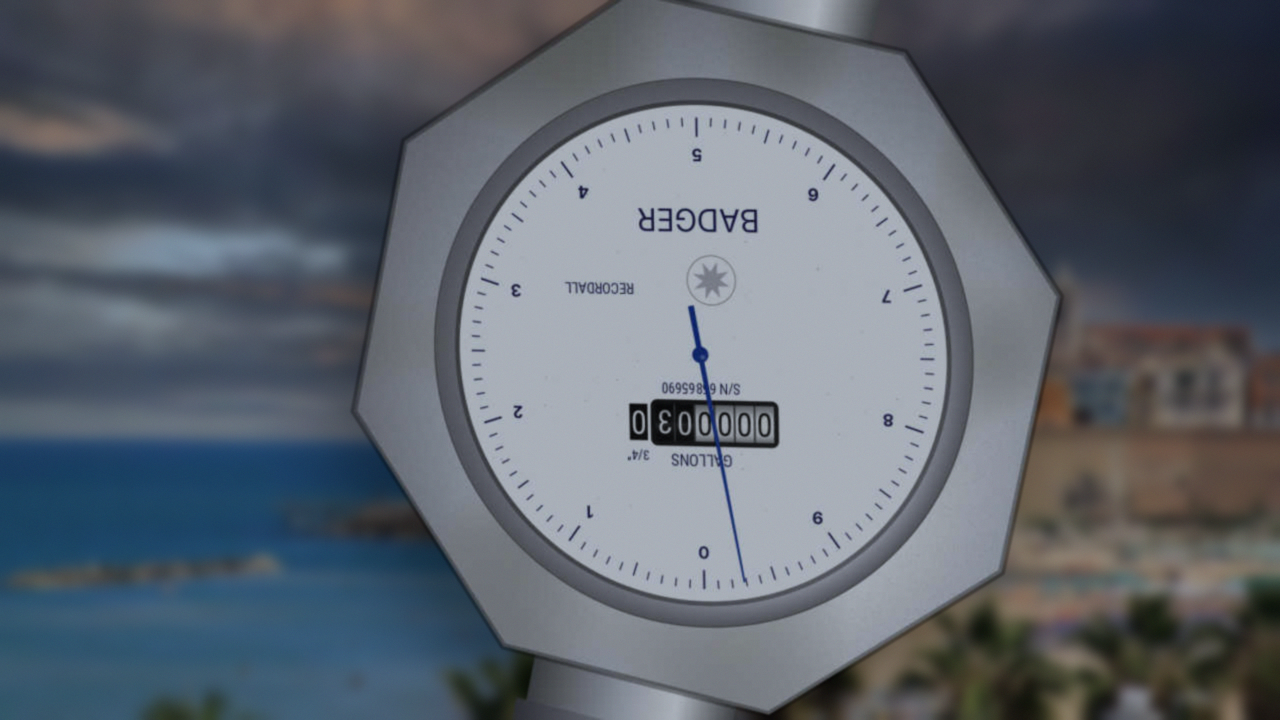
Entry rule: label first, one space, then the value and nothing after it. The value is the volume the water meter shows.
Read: 29.7 gal
